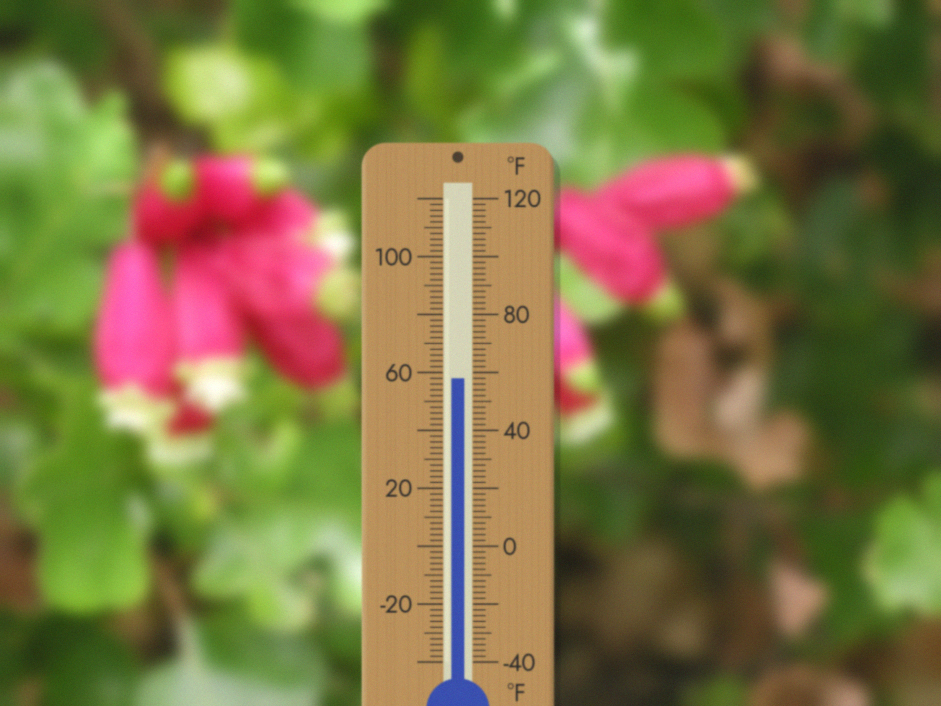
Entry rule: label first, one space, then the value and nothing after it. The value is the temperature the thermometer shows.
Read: 58 °F
